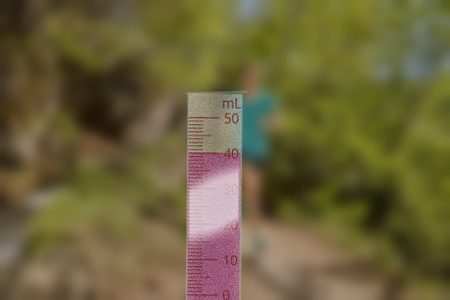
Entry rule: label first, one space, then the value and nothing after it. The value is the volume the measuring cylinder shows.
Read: 40 mL
